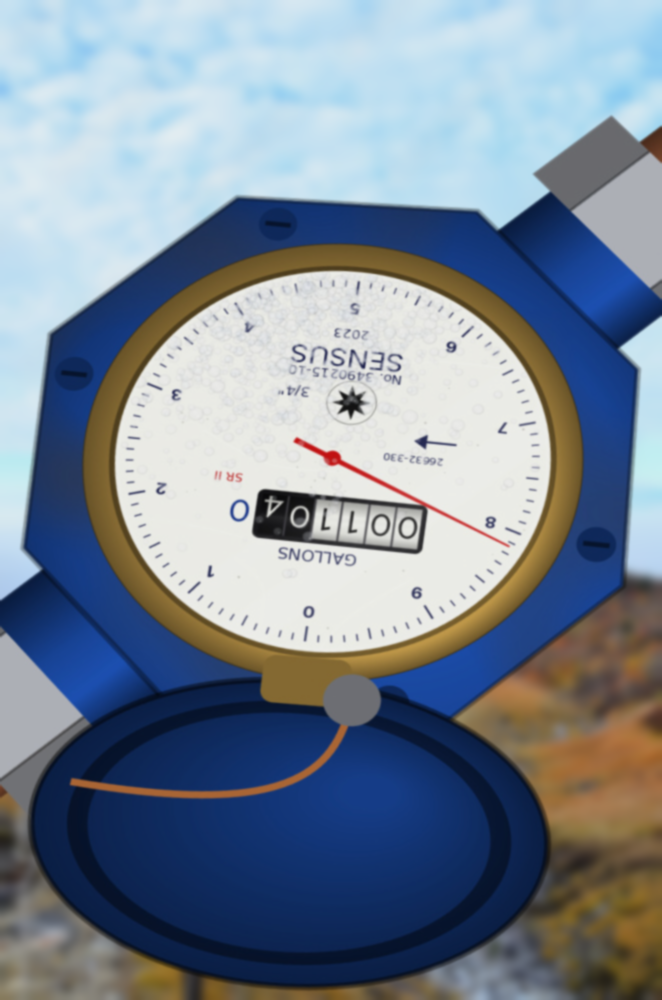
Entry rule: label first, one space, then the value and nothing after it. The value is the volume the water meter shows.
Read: 11038.1 gal
